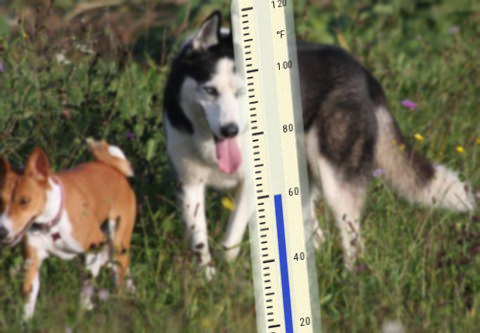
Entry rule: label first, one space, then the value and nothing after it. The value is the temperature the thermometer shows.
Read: 60 °F
